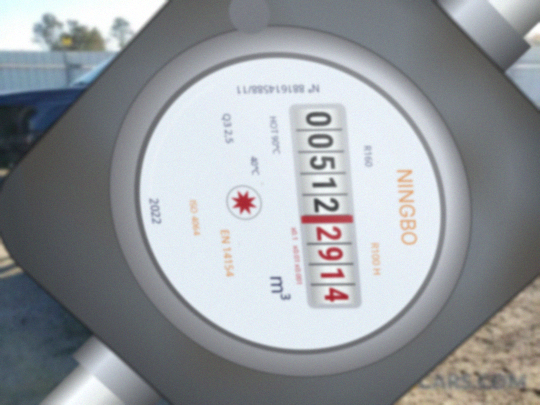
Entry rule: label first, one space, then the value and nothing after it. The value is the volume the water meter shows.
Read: 512.2914 m³
